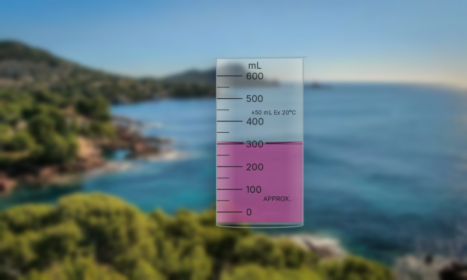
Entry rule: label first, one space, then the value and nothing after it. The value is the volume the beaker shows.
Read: 300 mL
